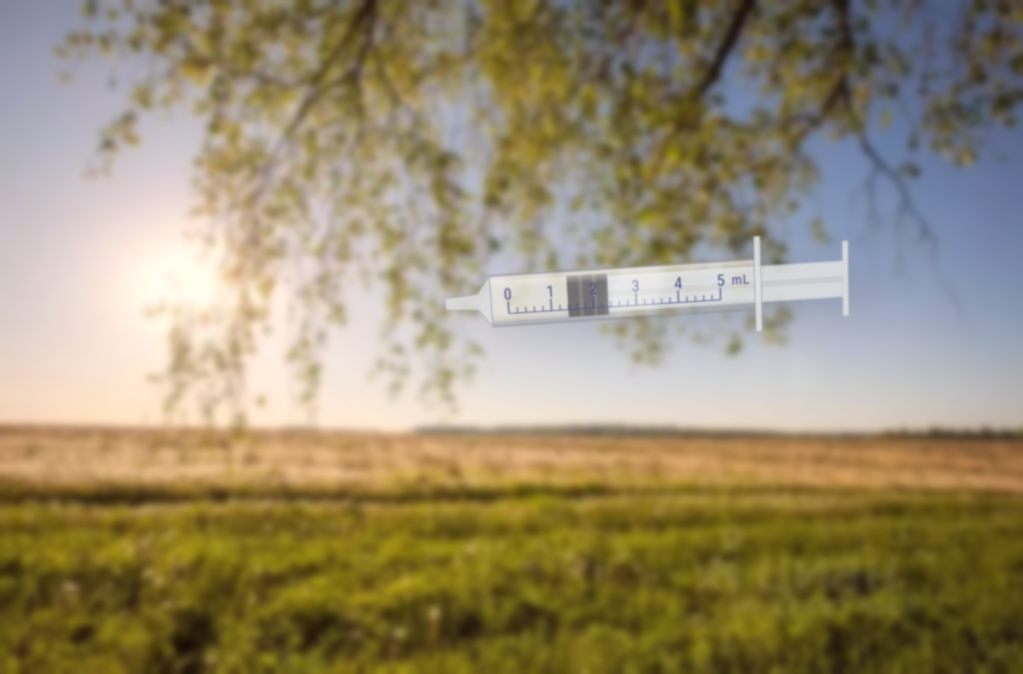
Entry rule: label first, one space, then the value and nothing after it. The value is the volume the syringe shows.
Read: 1.4 mL
